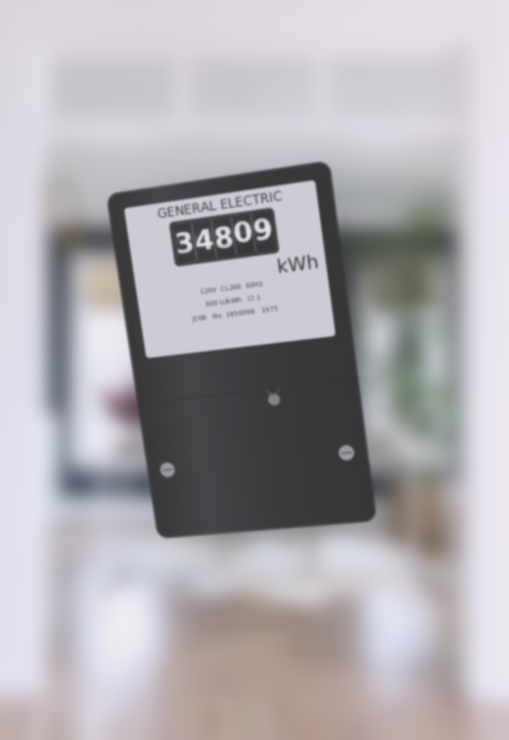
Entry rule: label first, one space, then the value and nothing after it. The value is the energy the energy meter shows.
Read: 34809 kWh
